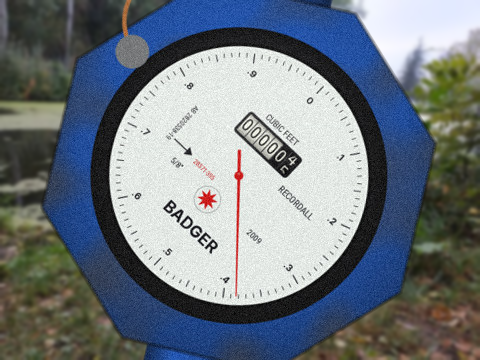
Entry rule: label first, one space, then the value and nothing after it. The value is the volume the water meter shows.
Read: 4.38 ft³
